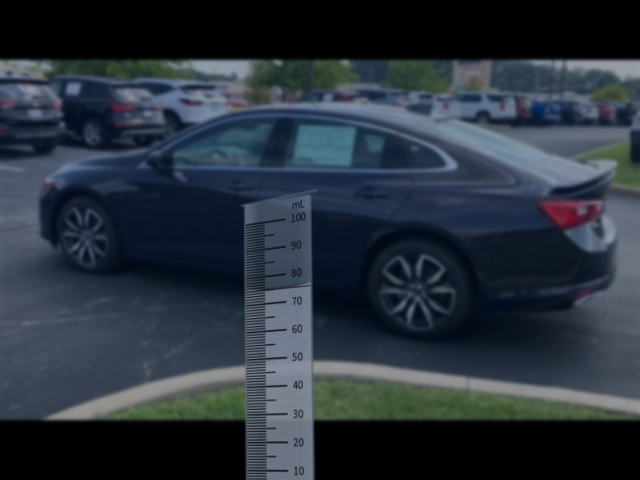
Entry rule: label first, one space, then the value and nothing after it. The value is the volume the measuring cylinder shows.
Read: 75 mL
